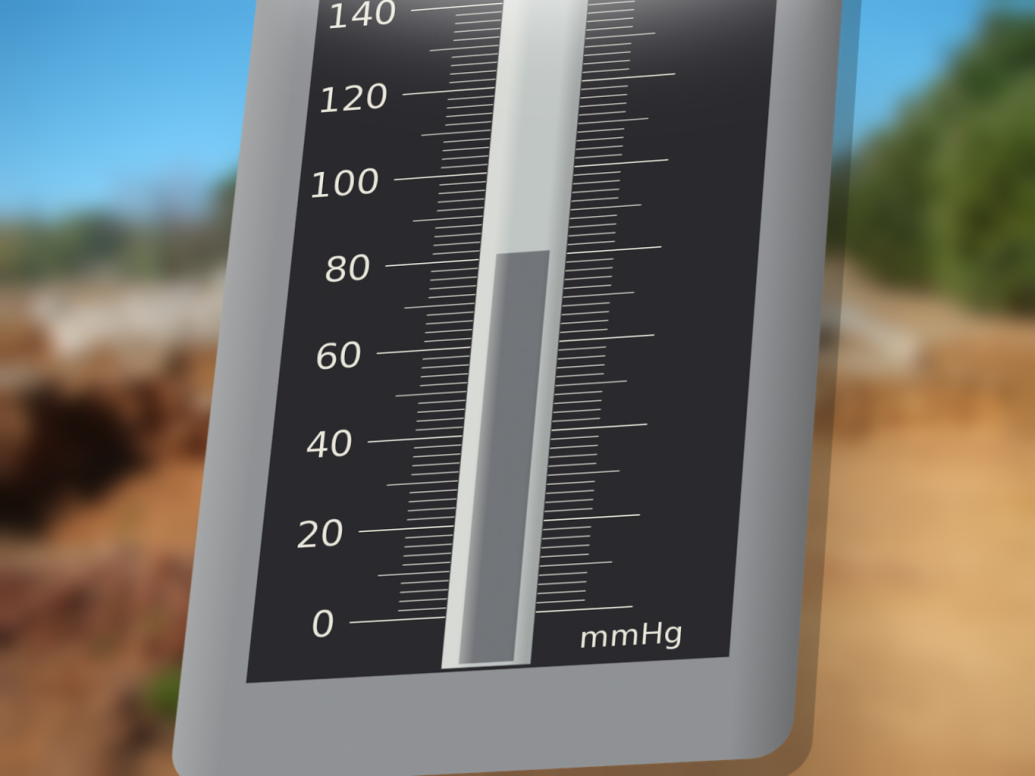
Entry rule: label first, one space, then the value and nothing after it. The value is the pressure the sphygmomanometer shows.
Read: 81 mmHg
